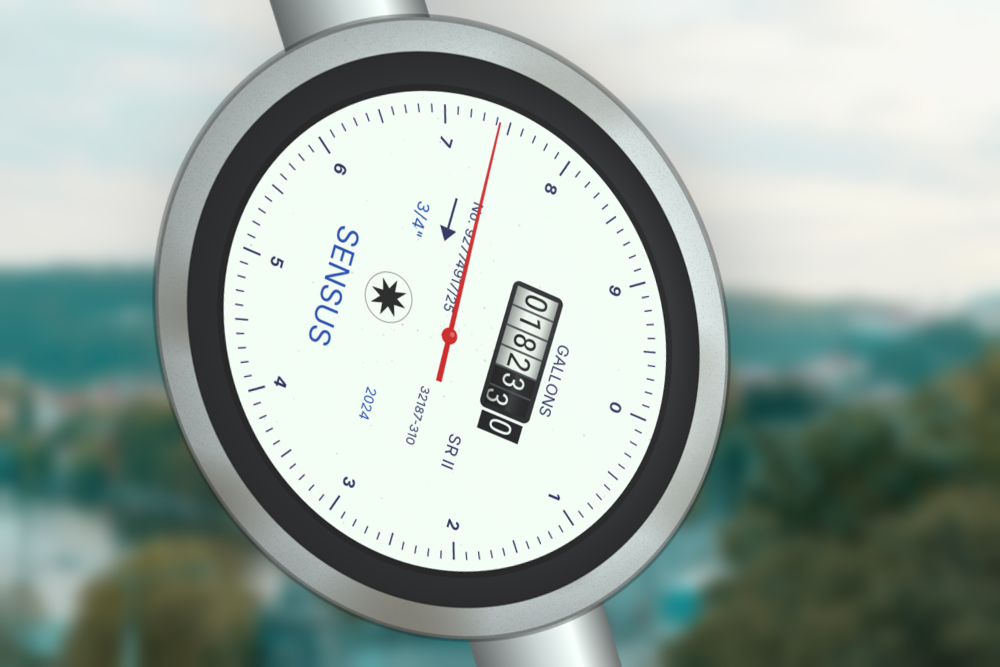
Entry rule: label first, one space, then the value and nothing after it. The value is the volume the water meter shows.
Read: 182327.4 gal
